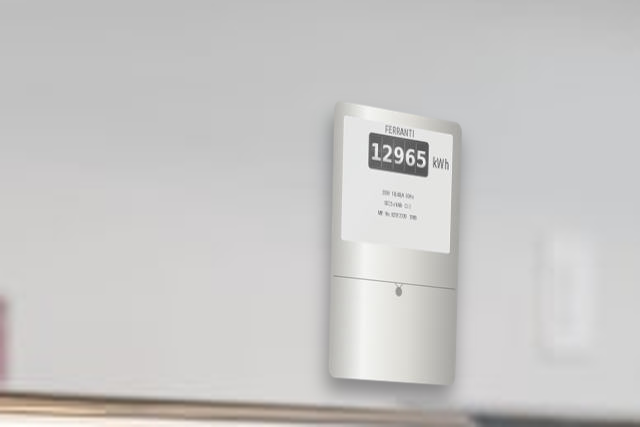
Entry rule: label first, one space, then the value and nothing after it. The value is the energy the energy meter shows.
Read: 12965 kWh
